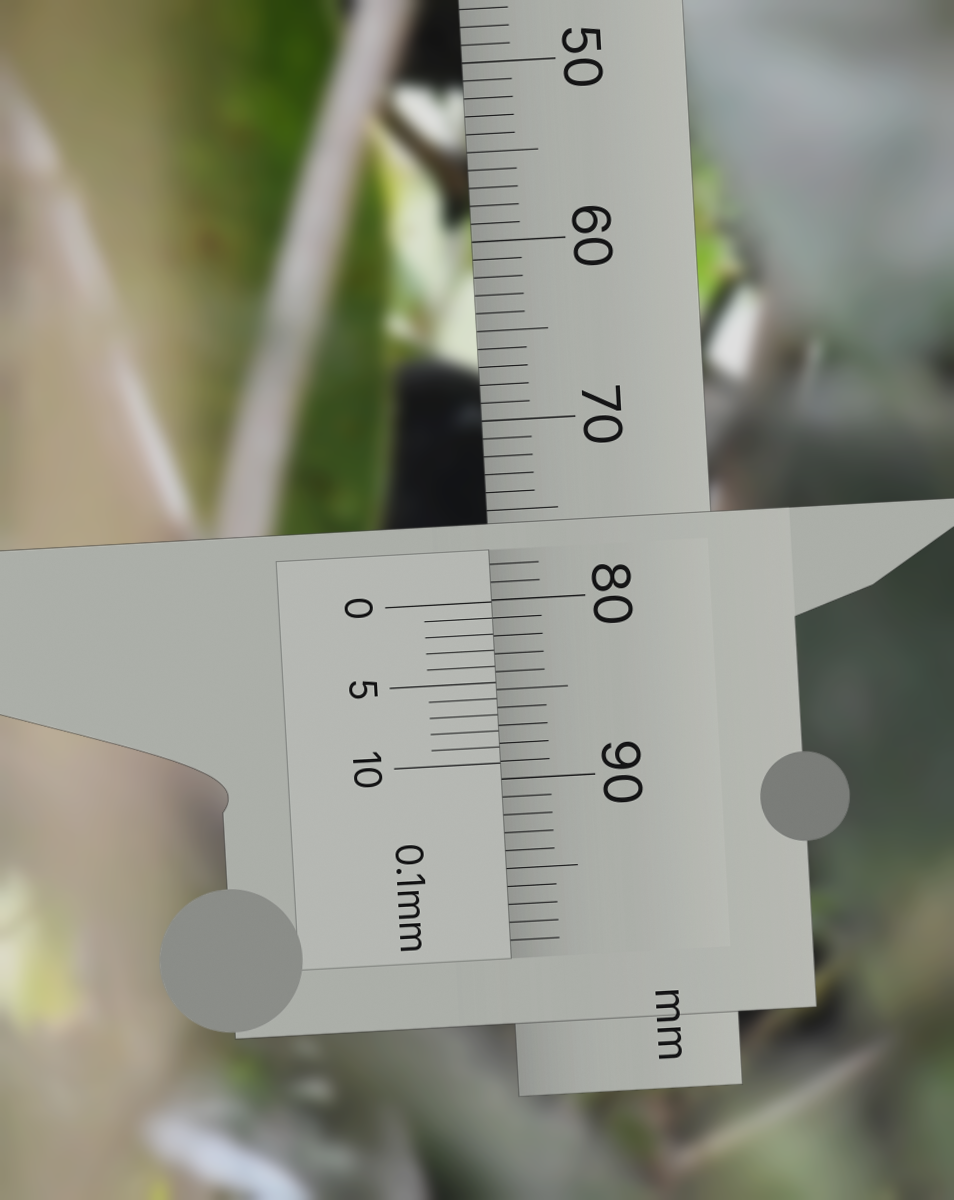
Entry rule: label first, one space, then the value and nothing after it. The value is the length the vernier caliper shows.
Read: 80.1 mm
